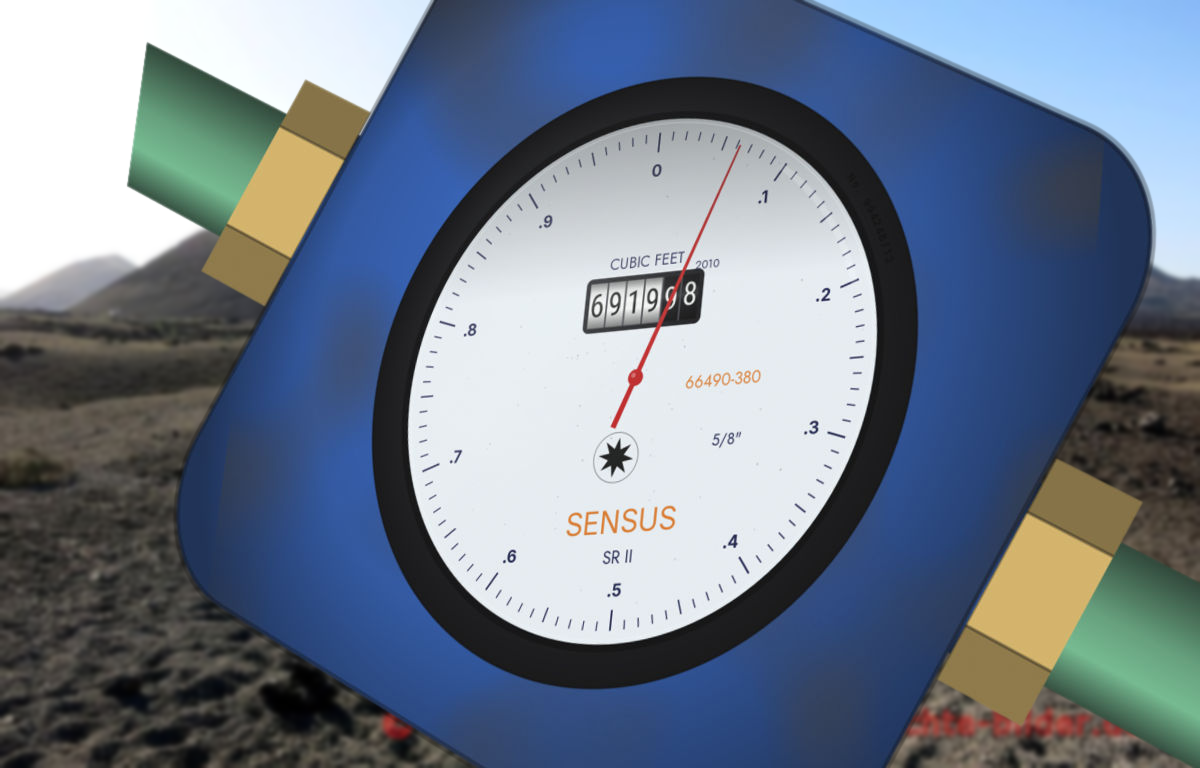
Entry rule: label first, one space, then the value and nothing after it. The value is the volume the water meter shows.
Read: 691998.06 ft³
